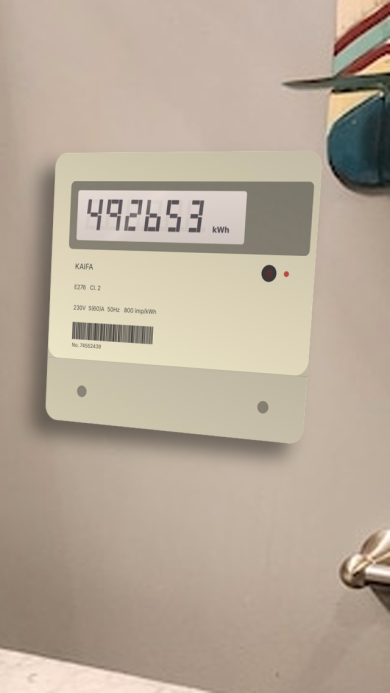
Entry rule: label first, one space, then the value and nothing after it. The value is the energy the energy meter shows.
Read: 492653 kWh
